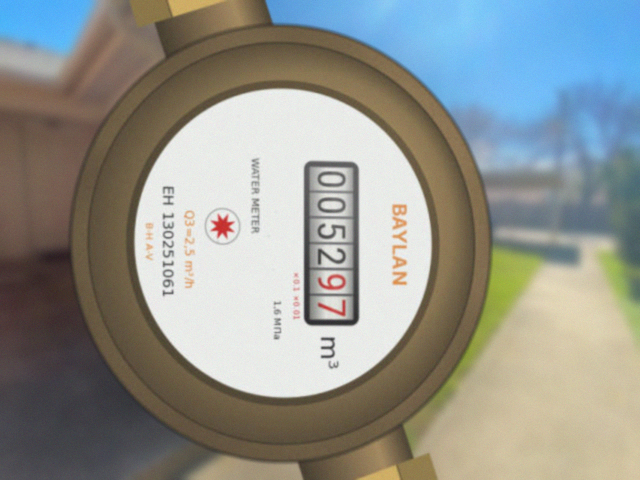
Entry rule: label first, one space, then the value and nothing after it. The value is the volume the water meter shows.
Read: 52.97 m³
